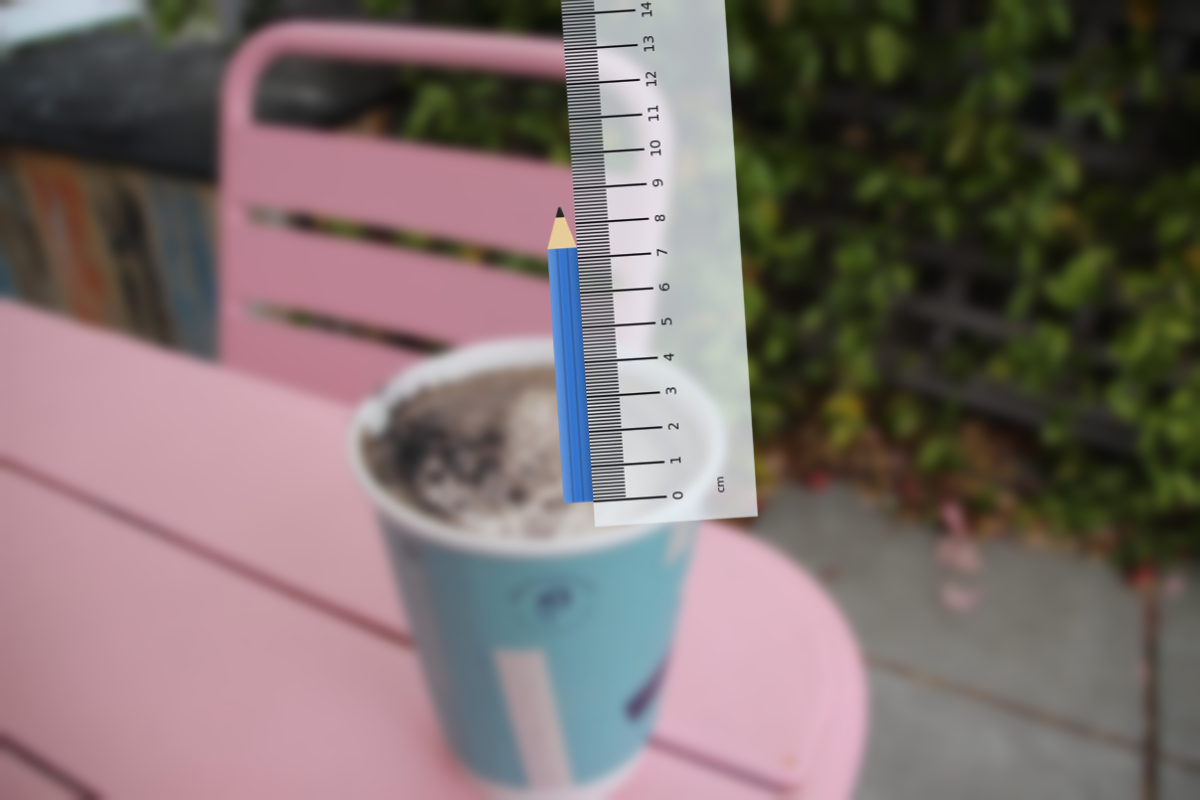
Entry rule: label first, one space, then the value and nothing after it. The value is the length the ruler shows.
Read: 8.5 cm
